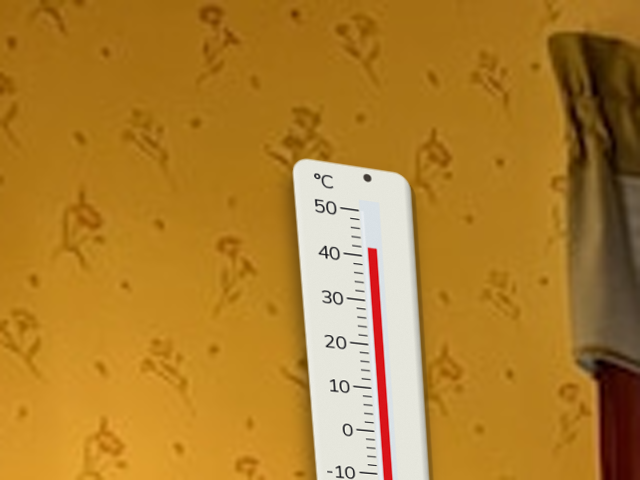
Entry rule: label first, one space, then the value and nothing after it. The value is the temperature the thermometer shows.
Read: 42 °C
